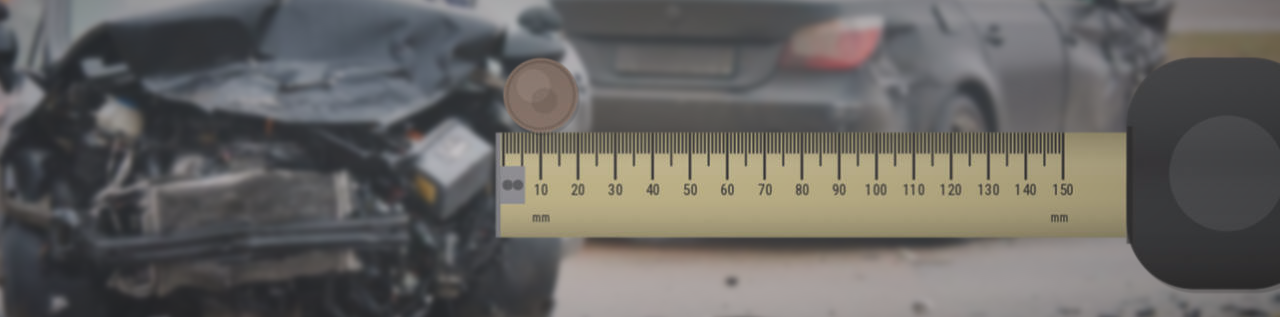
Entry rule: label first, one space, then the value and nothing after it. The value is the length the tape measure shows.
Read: 20 mm
